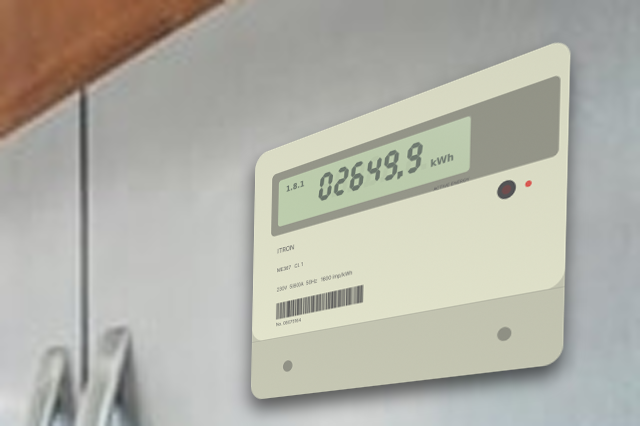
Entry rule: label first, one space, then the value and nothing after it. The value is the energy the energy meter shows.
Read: 2649.9 kWh
